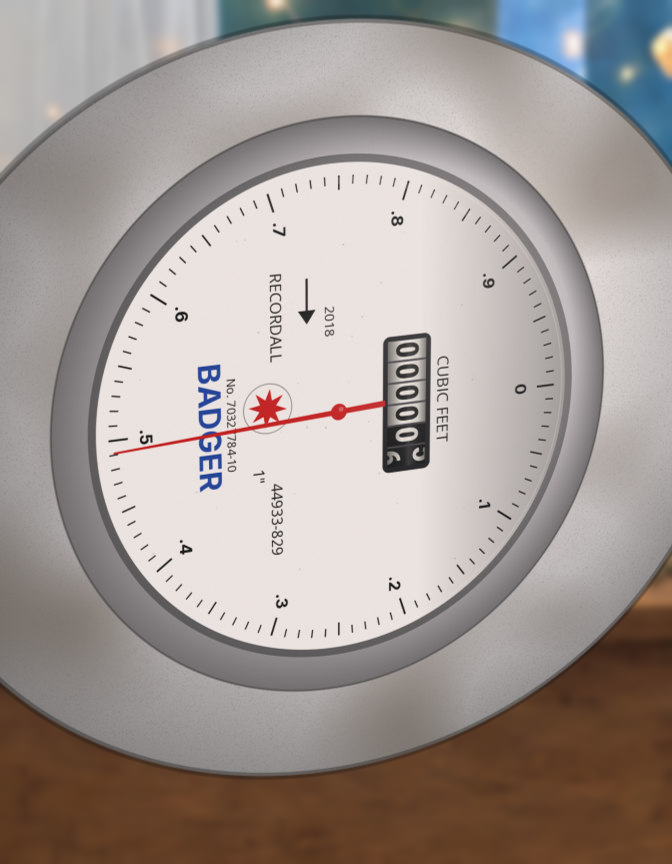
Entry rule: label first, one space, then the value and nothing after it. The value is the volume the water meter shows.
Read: 5.49 ft³
